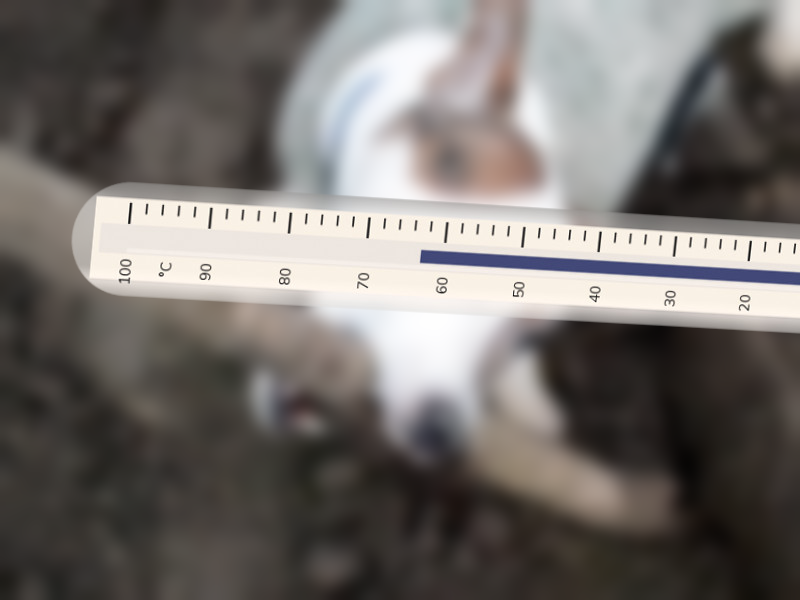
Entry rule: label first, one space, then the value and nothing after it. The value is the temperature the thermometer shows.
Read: 63 °C
